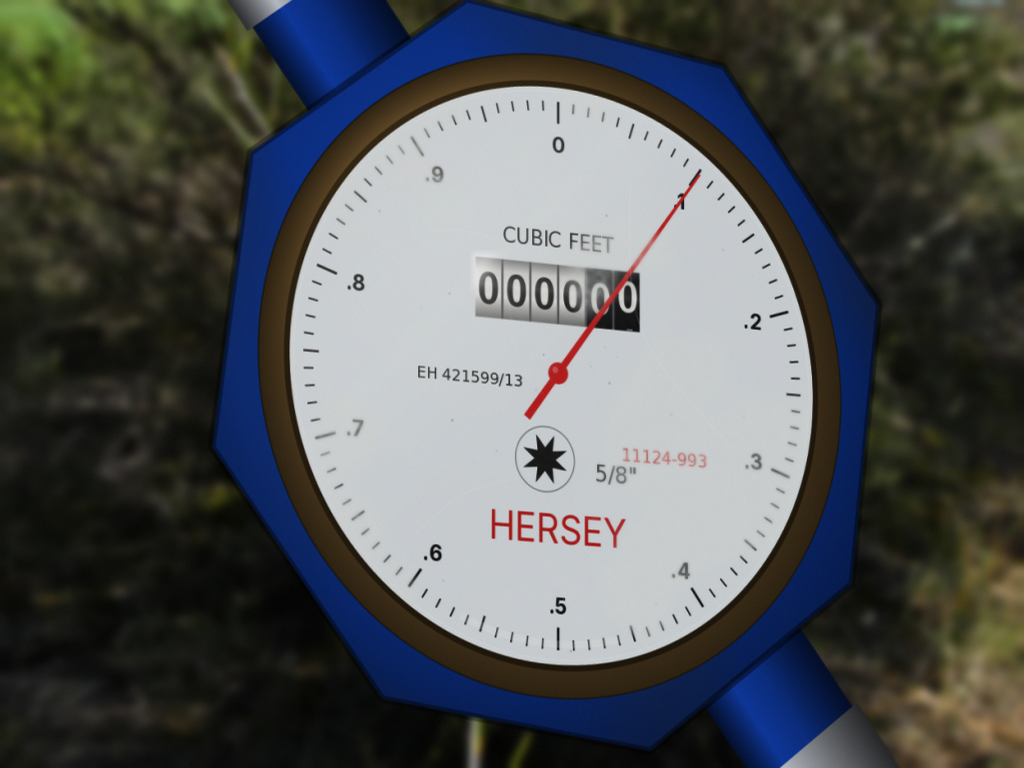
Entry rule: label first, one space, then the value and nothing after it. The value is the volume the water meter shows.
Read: 0.10 ft³
